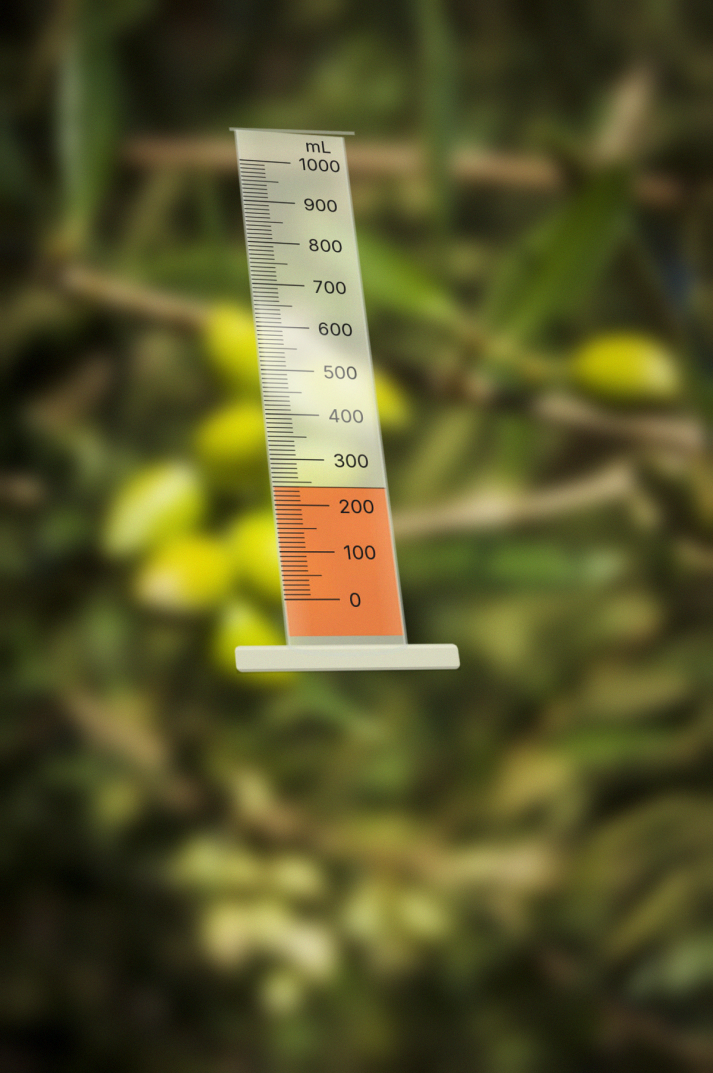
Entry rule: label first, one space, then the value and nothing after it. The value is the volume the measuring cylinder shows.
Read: 240 mL
